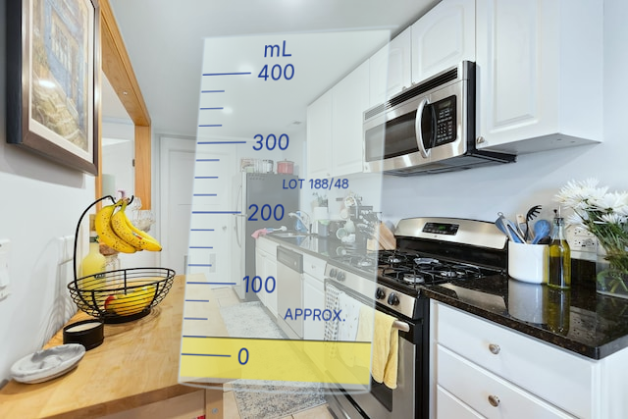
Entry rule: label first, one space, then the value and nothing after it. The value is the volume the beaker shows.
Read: 25 mL
